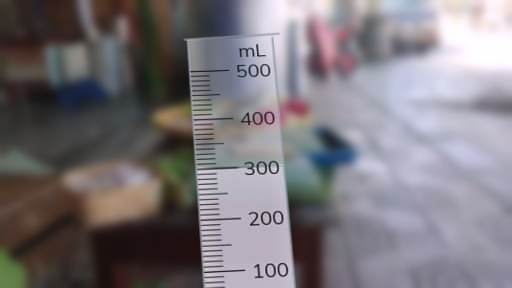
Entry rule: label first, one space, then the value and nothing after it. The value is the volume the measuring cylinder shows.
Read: 300 mL
